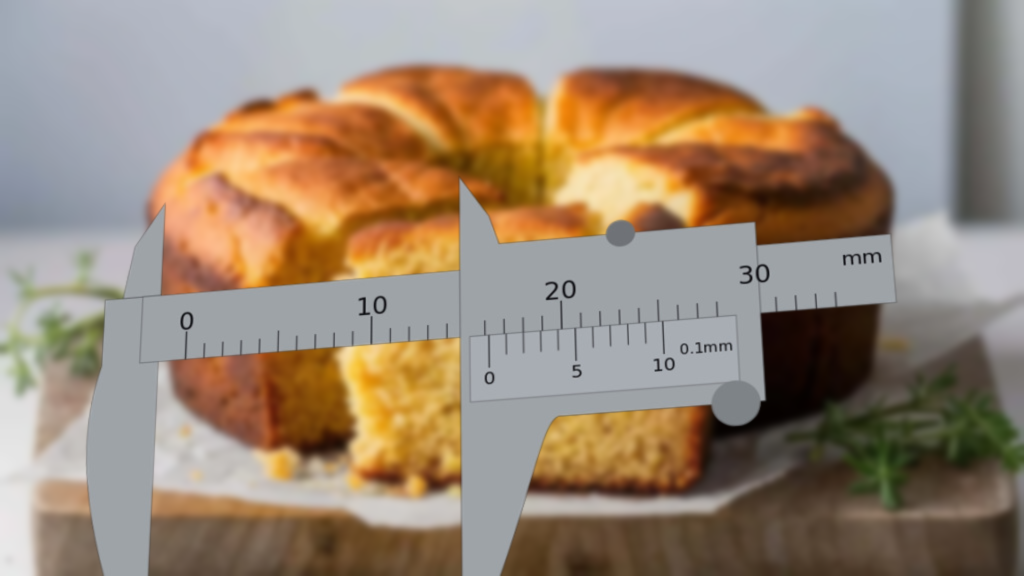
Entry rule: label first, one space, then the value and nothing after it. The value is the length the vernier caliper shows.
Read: 16.2 mm
